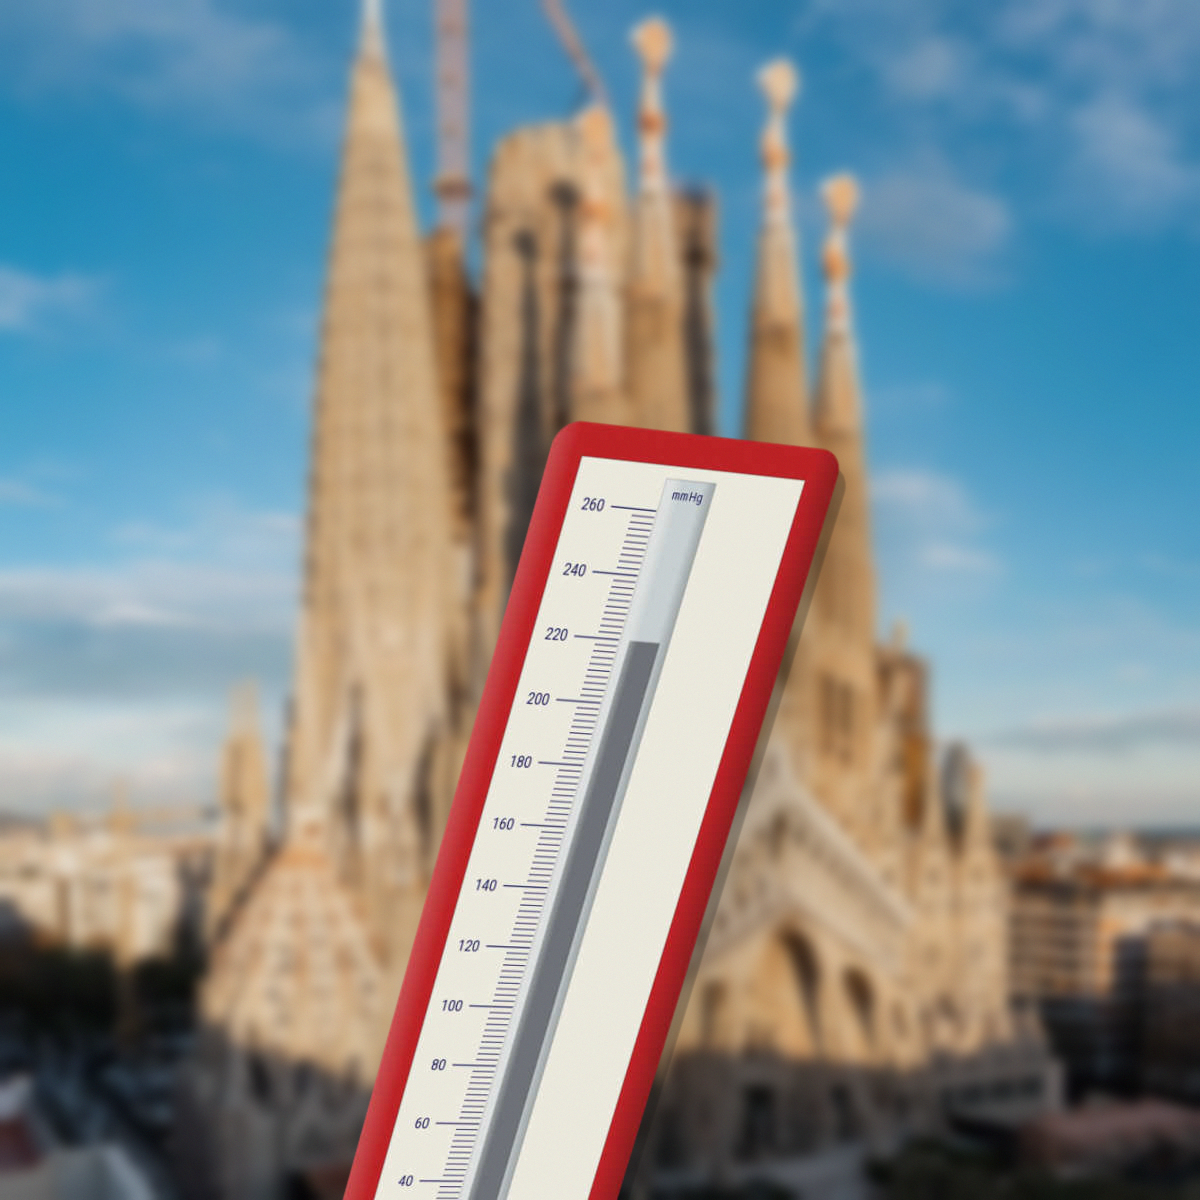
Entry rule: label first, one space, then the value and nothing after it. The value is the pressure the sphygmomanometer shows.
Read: 220 mmHg
